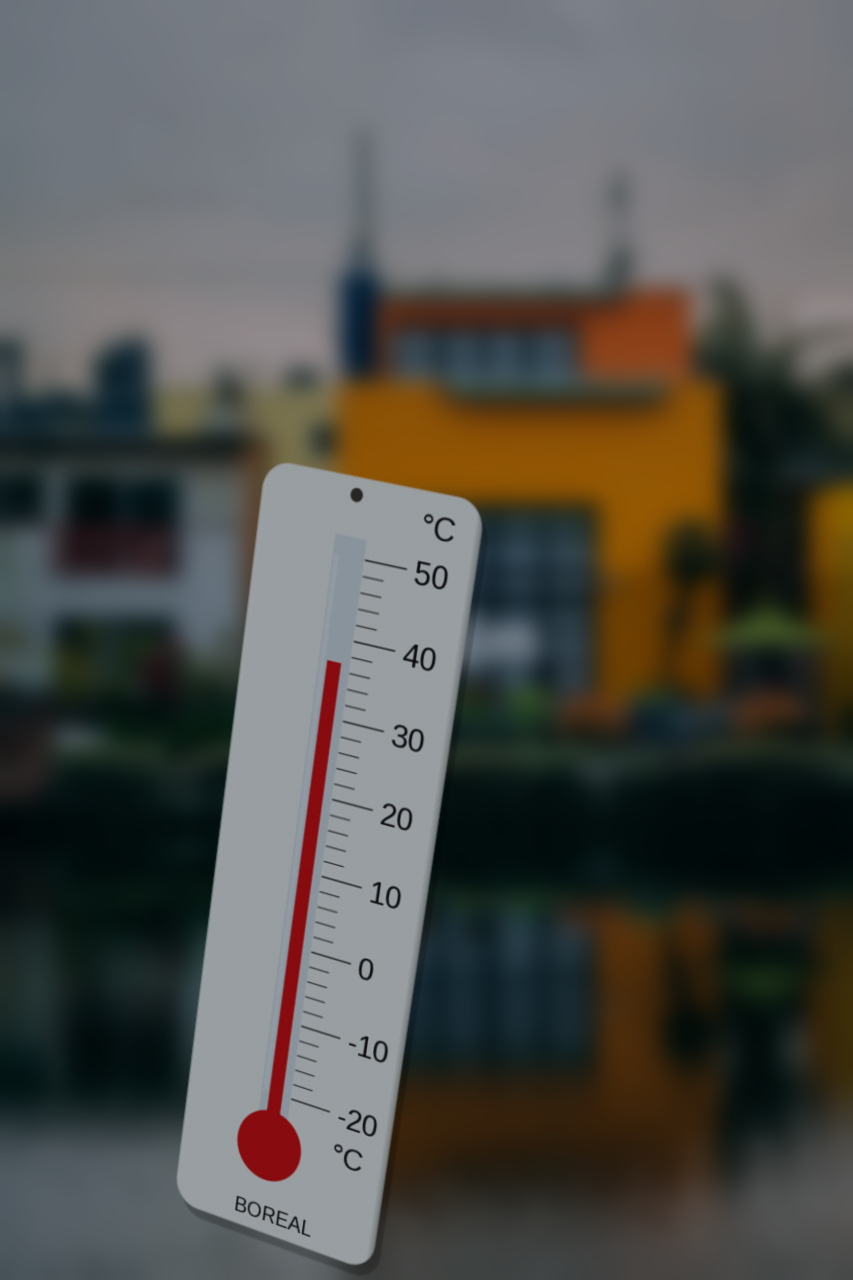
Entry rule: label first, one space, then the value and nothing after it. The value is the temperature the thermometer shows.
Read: 37 °C
